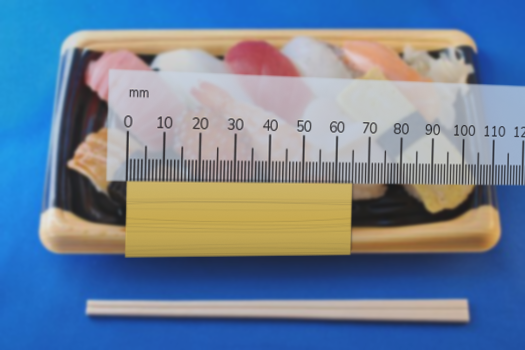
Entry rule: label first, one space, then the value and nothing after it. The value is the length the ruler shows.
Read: 65 mm
